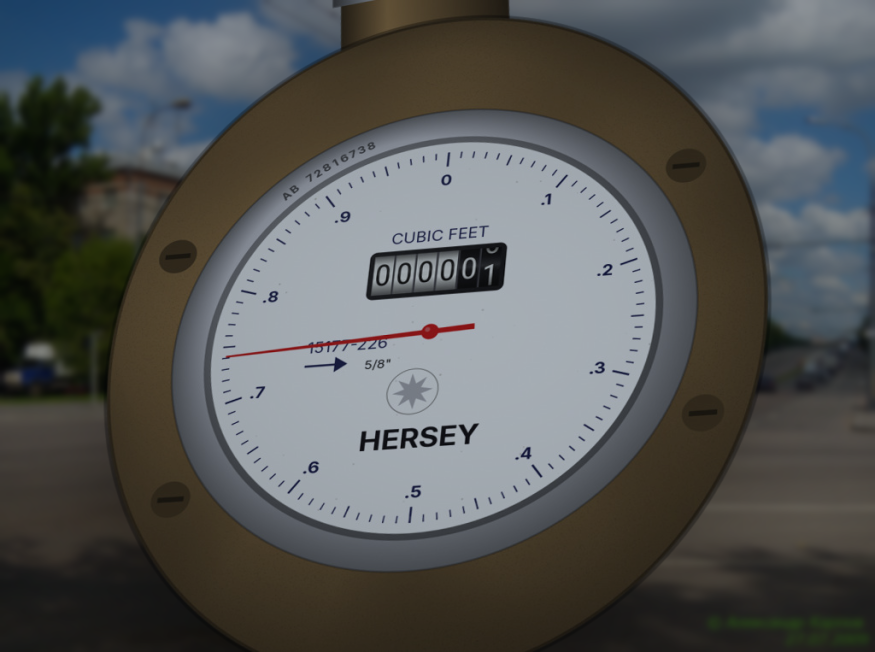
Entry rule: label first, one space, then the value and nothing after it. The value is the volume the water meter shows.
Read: 0.74 ft³
